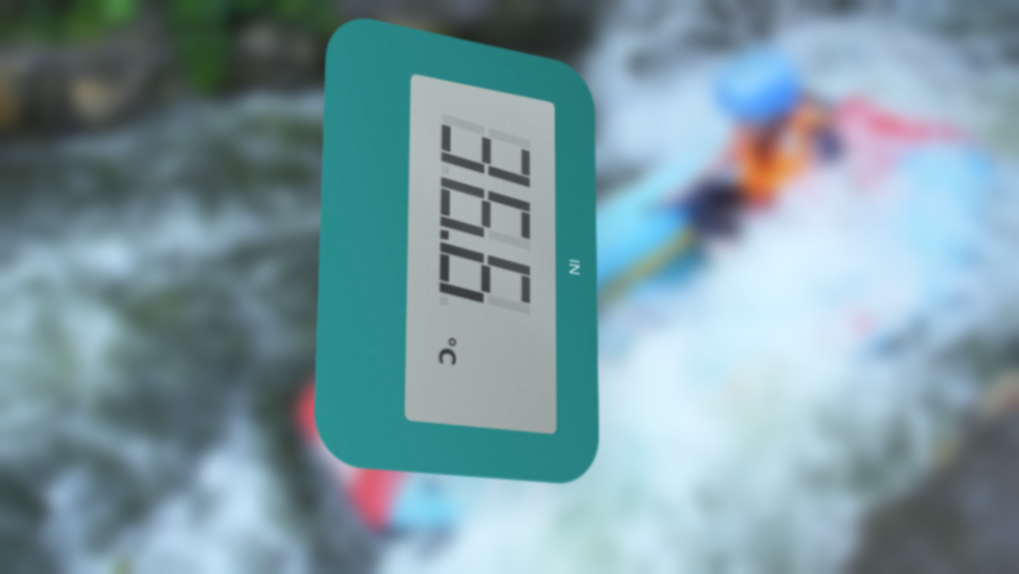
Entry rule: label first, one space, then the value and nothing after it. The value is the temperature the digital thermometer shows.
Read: 36.6 °C
